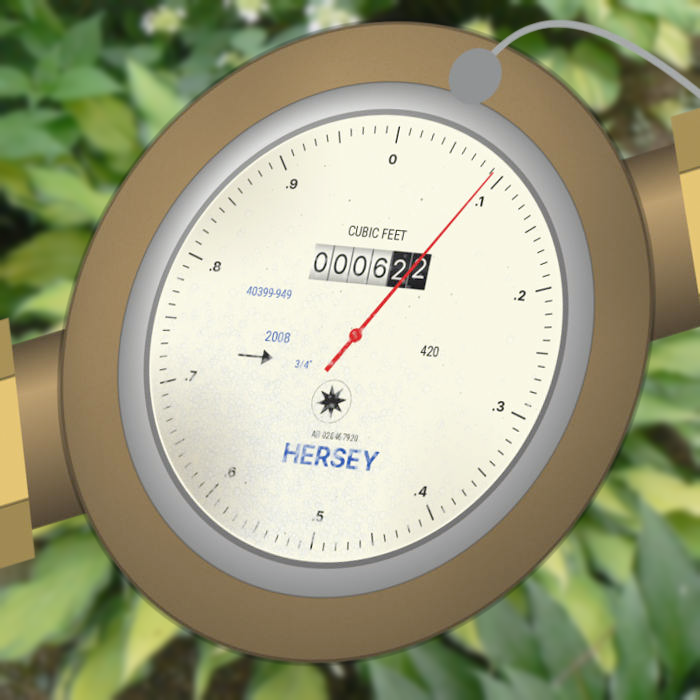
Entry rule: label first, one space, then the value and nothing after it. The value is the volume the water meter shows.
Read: 622.09 ft³
